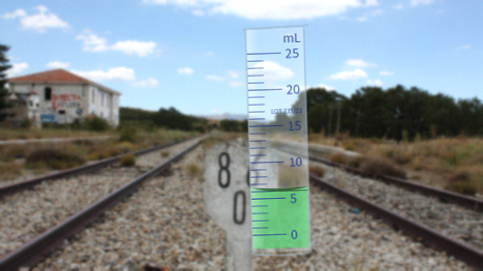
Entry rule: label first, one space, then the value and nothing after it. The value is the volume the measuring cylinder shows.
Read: 6 mL
